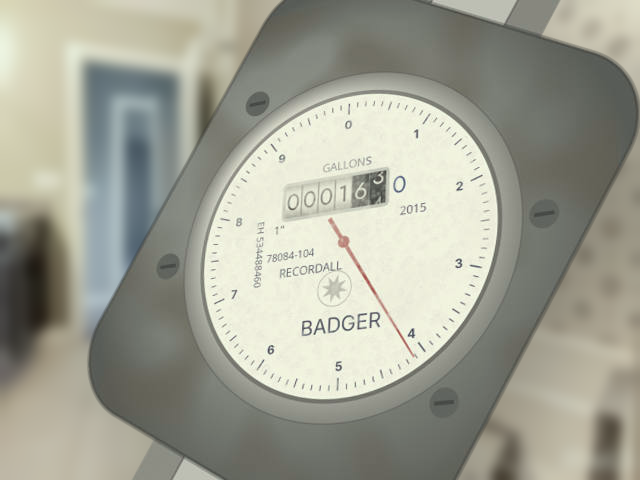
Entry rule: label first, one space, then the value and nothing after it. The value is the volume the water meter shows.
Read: 1634.1 gal
